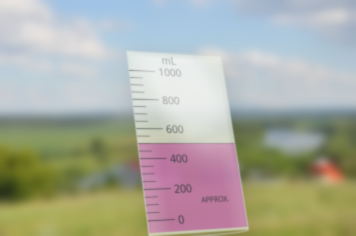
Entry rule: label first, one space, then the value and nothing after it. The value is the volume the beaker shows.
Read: 500 mL
